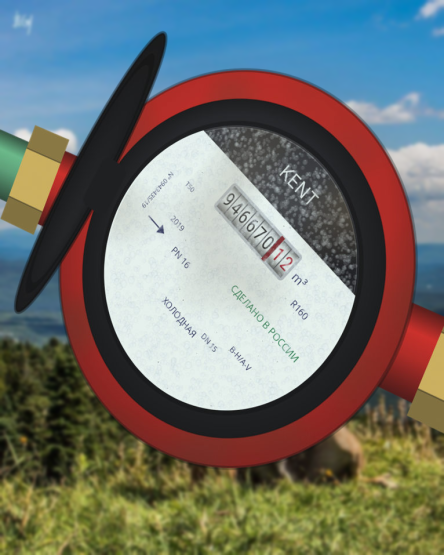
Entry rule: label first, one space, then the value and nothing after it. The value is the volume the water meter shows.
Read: 946670.12 m³
